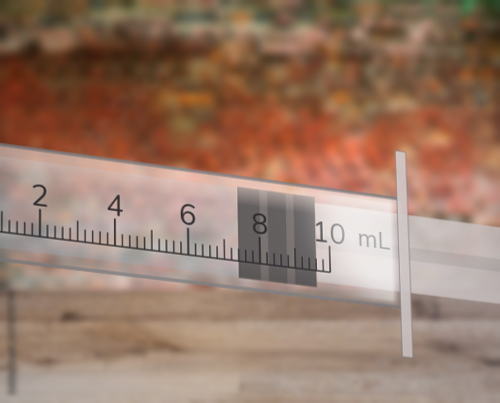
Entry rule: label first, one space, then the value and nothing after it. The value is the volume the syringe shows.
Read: 7.4 mL
